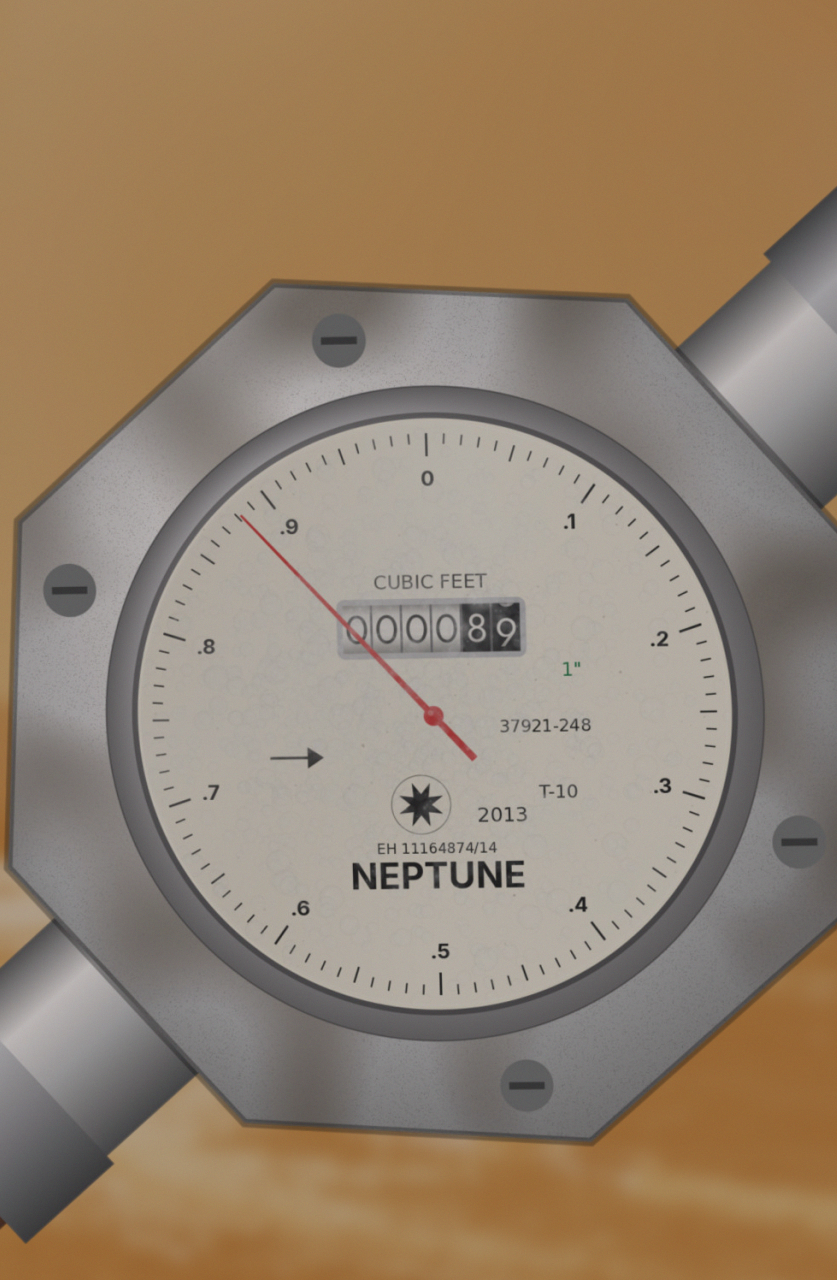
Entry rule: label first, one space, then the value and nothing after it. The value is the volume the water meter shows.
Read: 88.88 ft³
